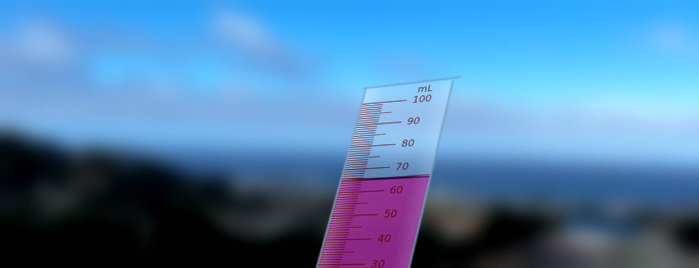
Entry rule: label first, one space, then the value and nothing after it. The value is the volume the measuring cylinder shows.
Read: 65 mL
